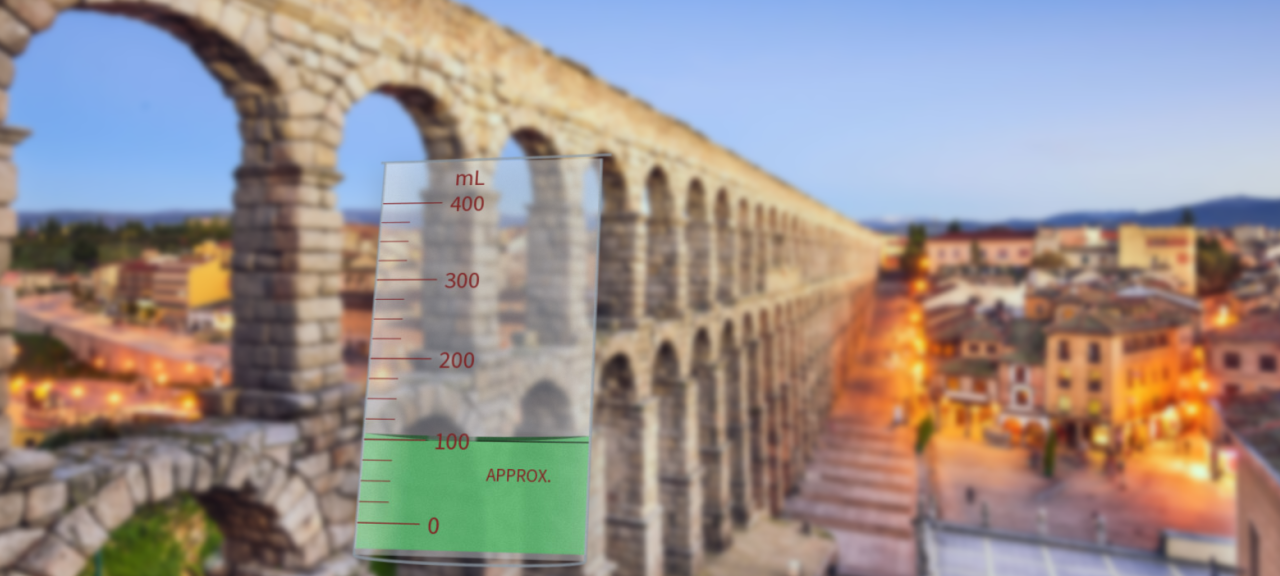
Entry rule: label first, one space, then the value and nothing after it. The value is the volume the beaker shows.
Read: 100 mL
